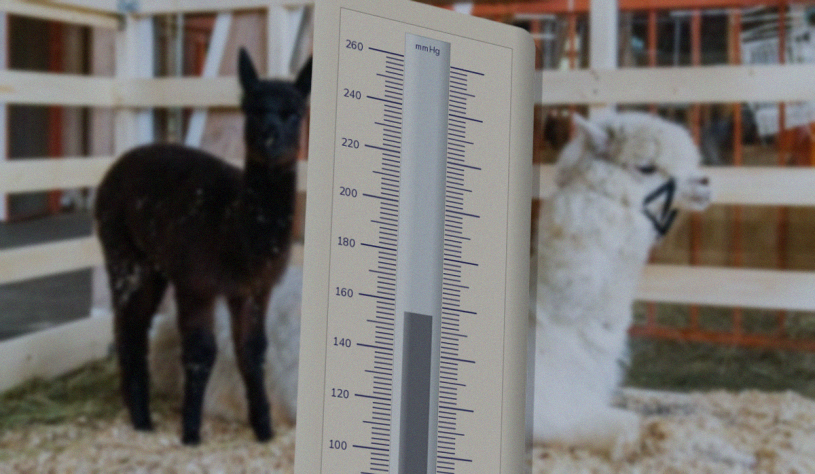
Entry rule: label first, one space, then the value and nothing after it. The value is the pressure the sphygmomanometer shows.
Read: 156 mmHg
